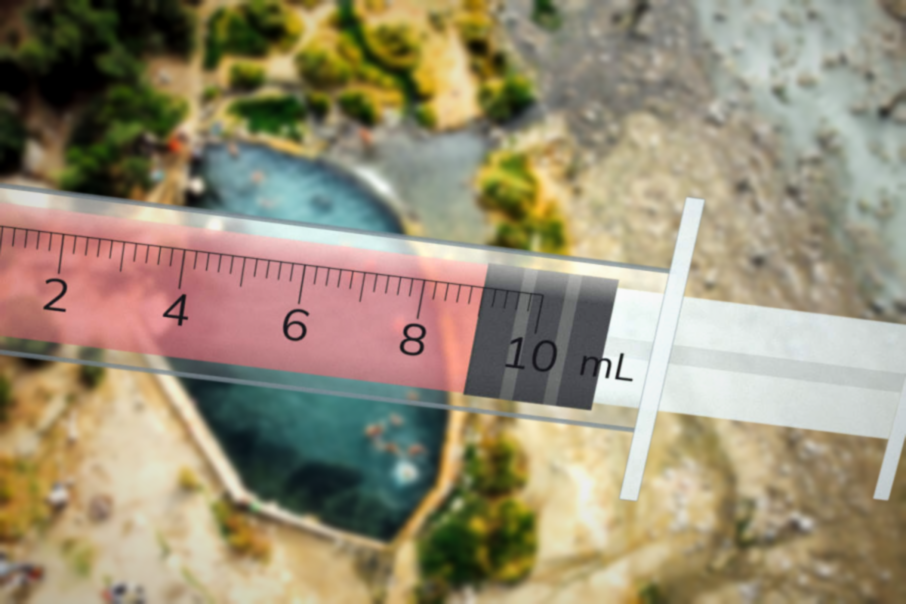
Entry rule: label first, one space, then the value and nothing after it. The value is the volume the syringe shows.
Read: 9 mL
